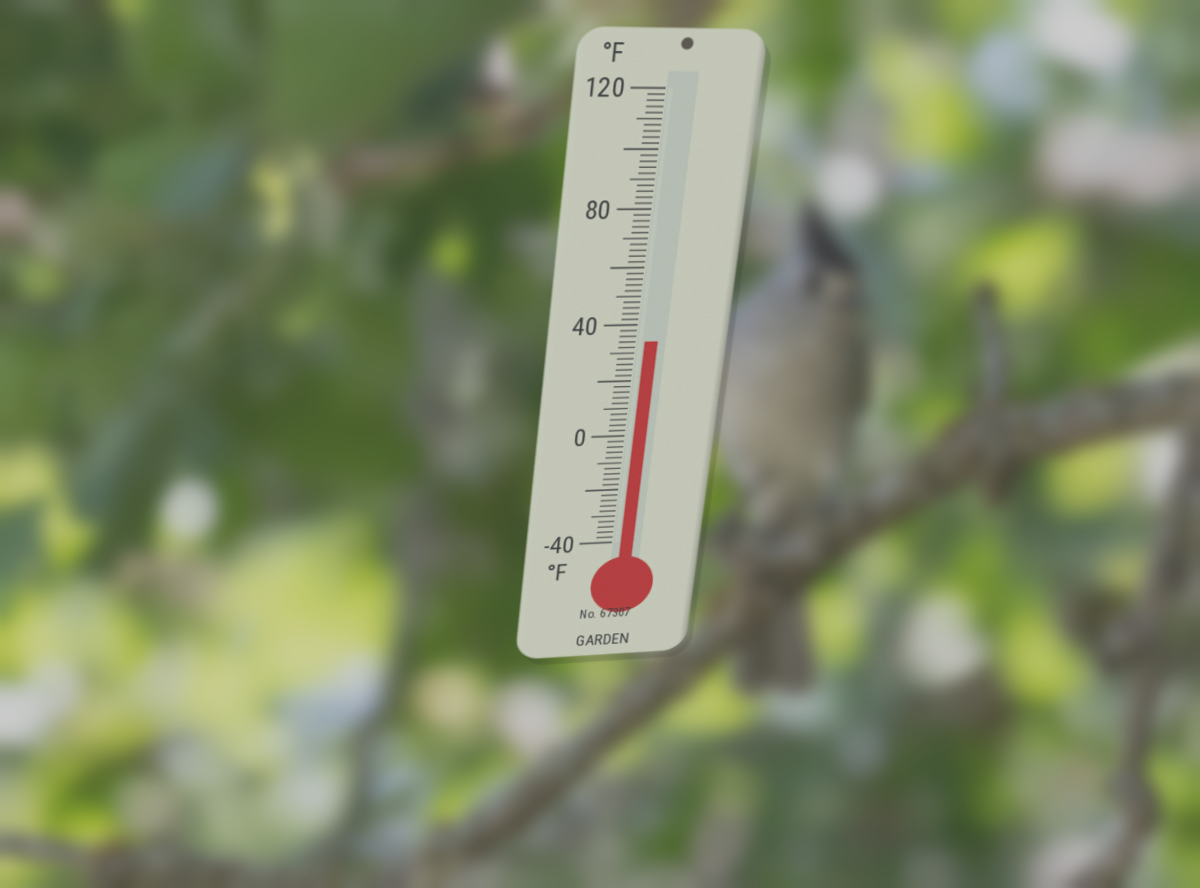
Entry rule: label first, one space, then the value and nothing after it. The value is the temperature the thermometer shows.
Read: 34 °F
